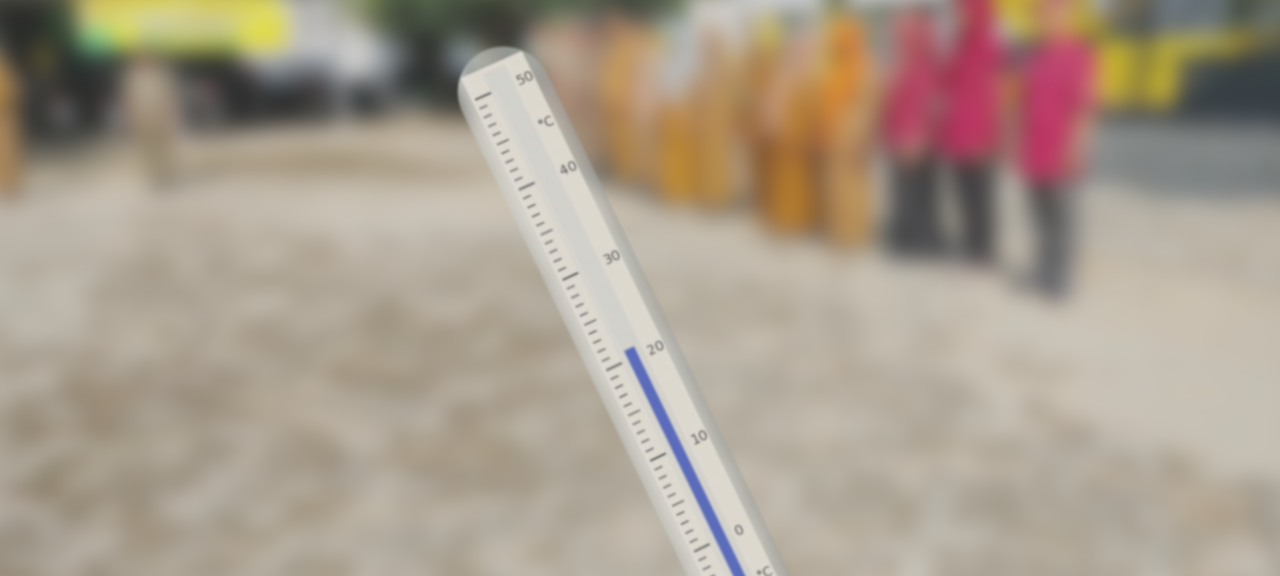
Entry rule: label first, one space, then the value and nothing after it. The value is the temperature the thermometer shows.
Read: 21 °C
